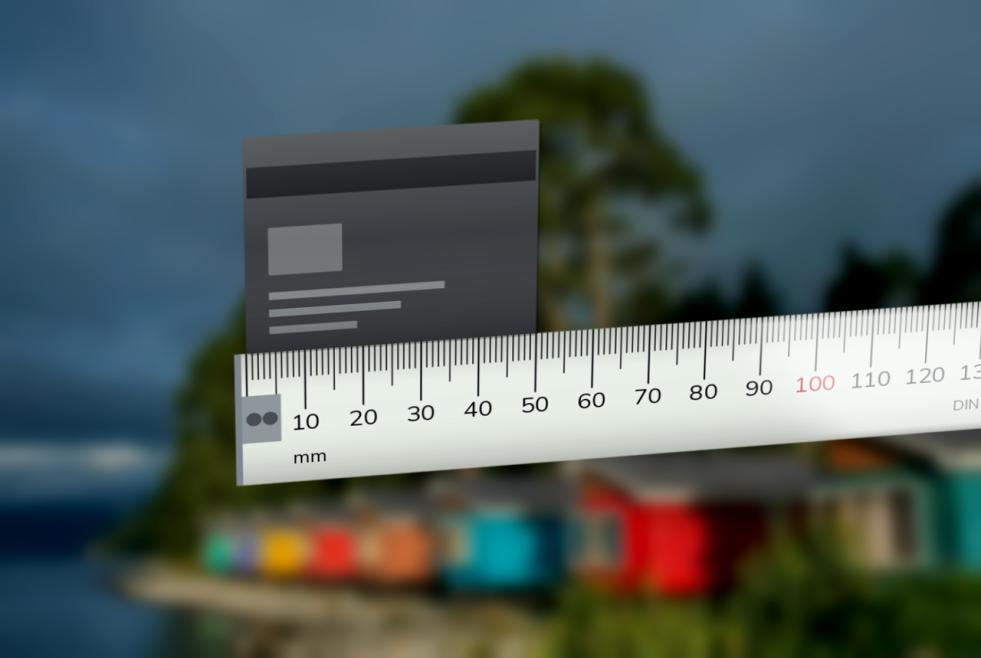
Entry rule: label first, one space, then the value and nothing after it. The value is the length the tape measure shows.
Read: 50 mm
